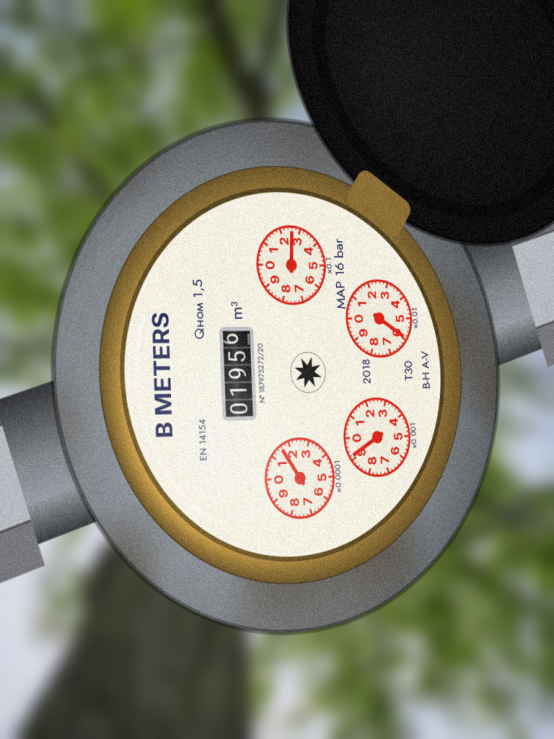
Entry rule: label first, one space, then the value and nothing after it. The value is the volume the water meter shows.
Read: 1956.2591 m³
